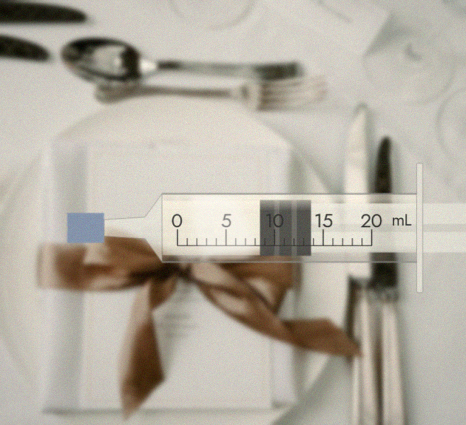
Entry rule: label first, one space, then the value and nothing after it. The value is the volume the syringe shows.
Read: 8.5 mL
